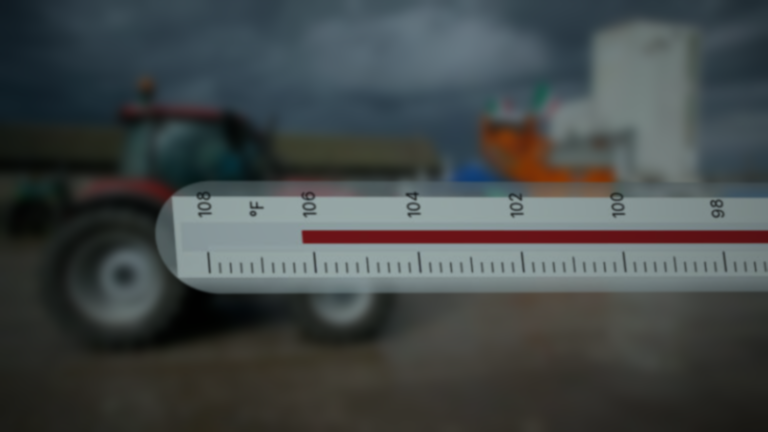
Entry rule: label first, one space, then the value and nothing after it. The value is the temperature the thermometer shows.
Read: 106.2 °F
